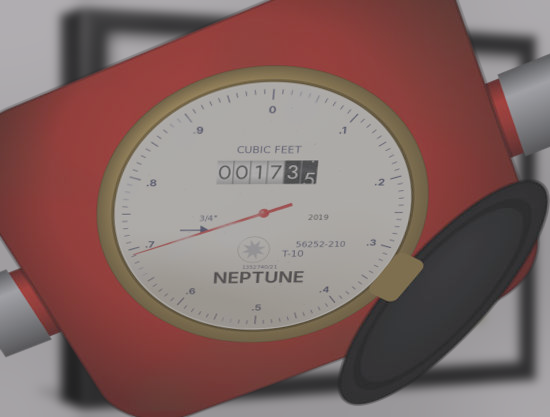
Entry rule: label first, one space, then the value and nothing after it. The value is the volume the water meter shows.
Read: 1734.69 ft³
